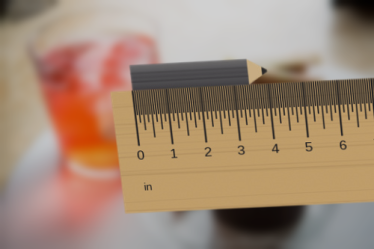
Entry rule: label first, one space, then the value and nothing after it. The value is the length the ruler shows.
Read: 4 in
